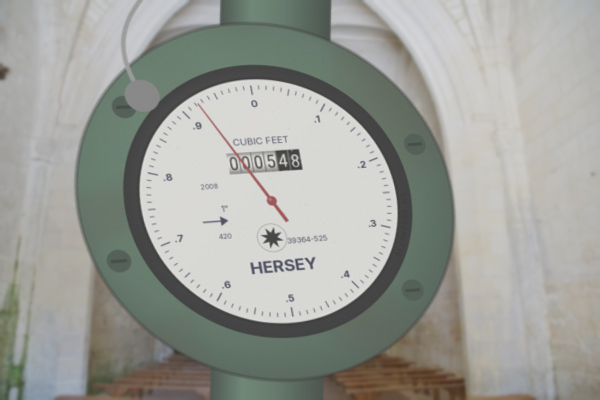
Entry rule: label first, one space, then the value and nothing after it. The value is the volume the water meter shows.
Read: 547.92 ft³
